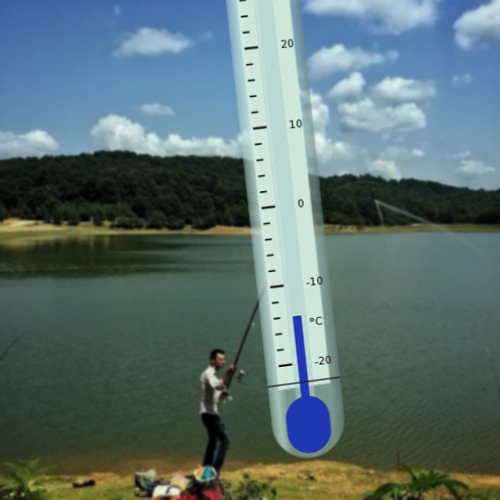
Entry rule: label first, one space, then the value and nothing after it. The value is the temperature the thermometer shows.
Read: -14 °C
